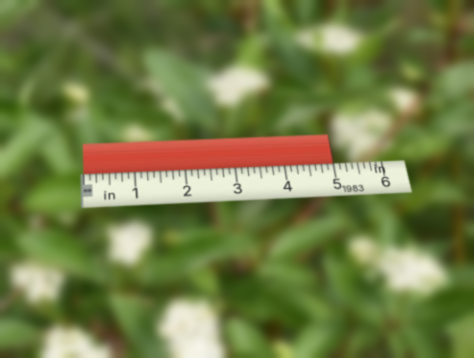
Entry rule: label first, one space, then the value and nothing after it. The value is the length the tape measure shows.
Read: 5 in
